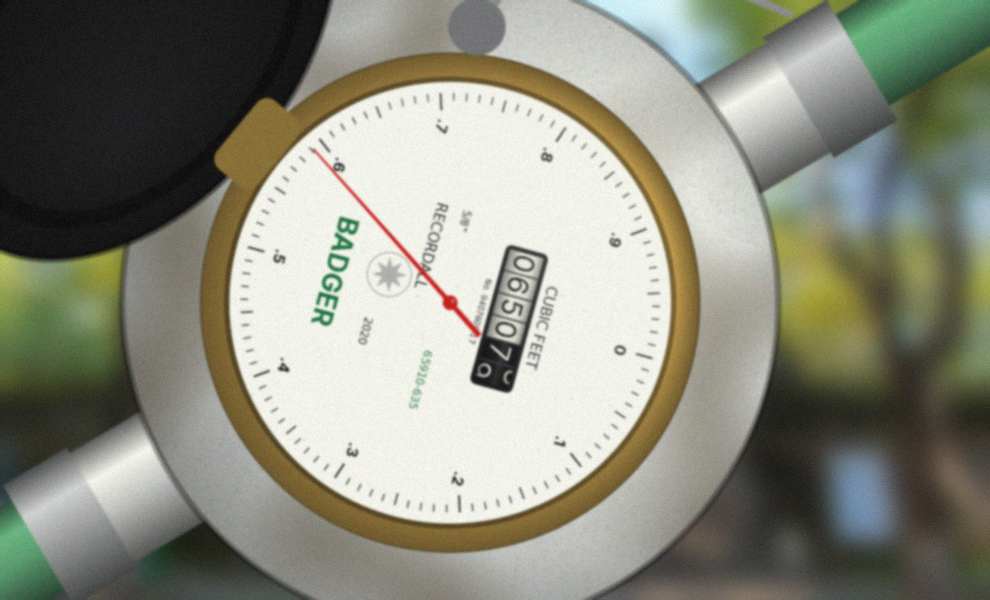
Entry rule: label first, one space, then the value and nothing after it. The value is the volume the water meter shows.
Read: 65078.59 ft³
